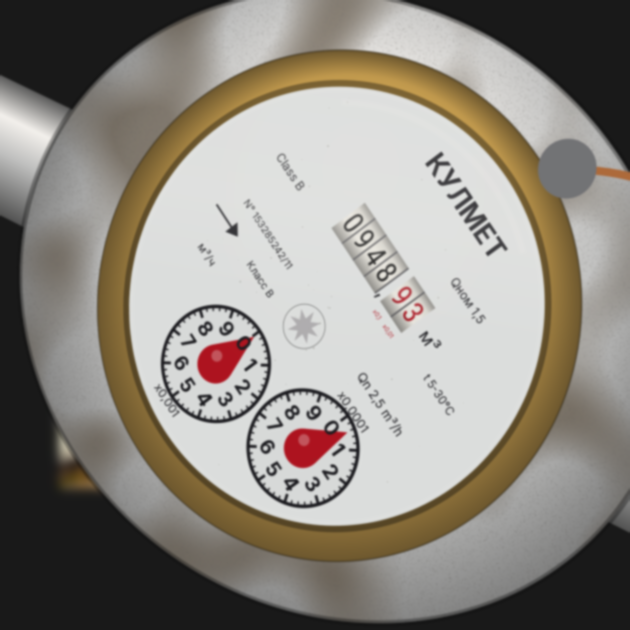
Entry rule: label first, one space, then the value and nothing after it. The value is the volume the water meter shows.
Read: 948.9300 m³
